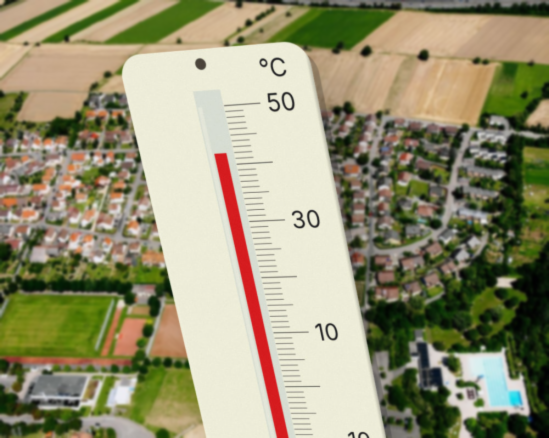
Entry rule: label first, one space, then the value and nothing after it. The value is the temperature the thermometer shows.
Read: 42 °C
